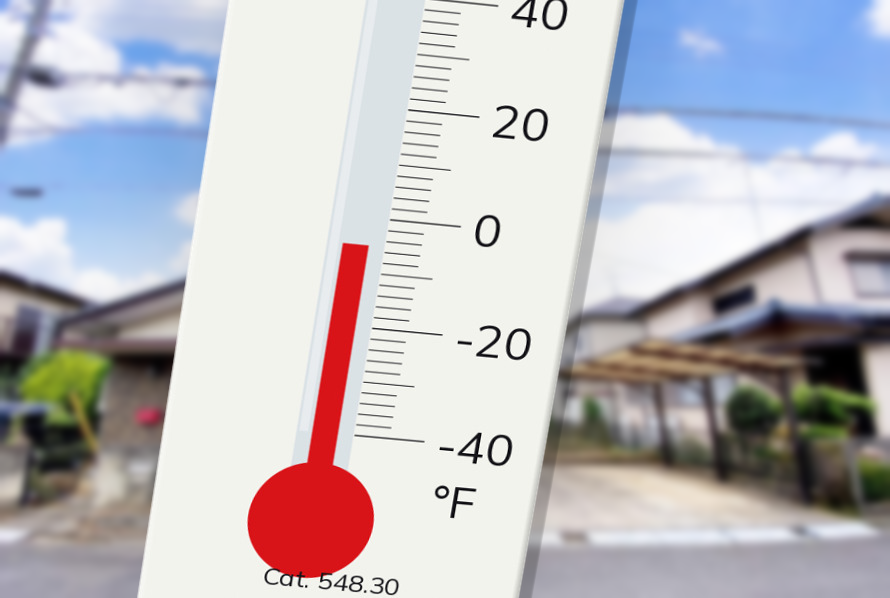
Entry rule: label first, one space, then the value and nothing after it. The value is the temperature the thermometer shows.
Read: -5 °F
